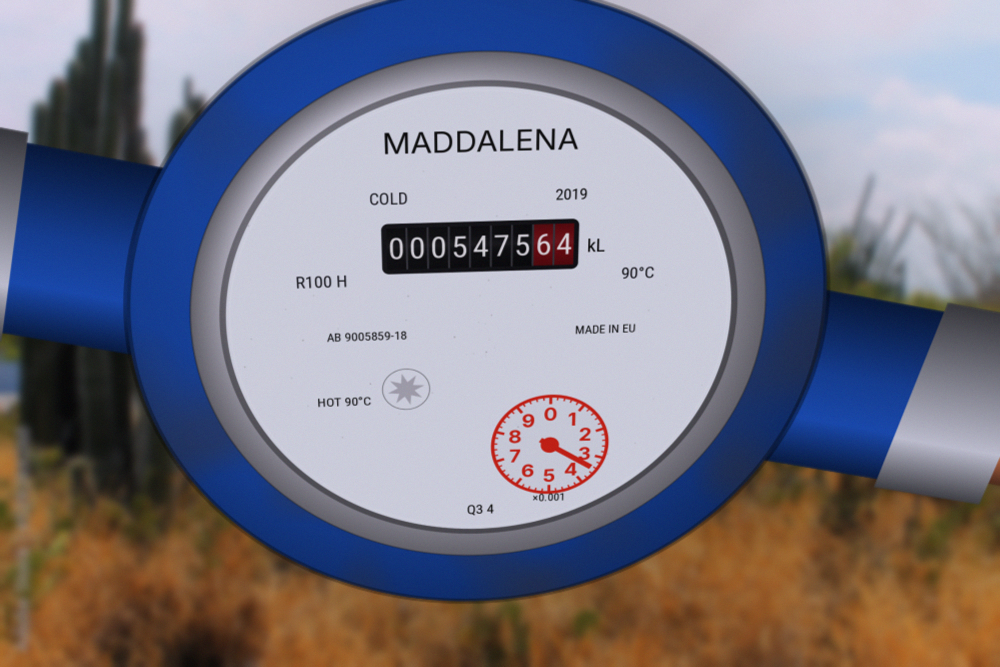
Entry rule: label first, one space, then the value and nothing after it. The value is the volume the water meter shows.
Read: 5475.643 kL
